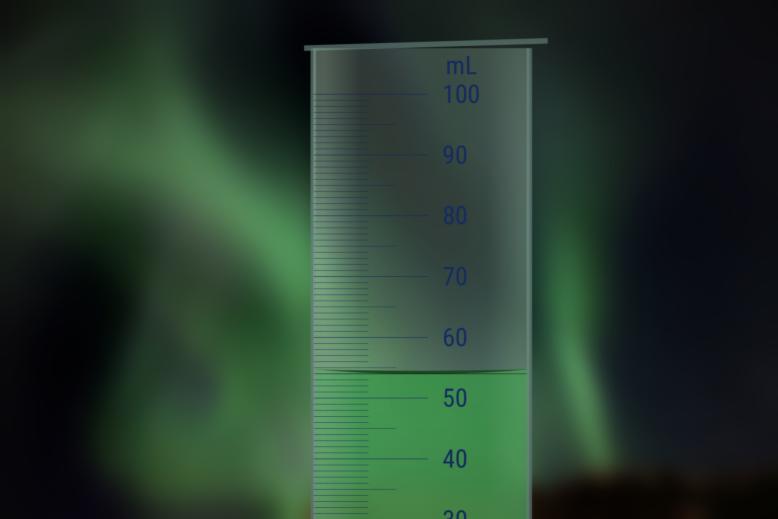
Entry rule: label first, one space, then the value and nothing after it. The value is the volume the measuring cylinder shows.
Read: 54 mL
